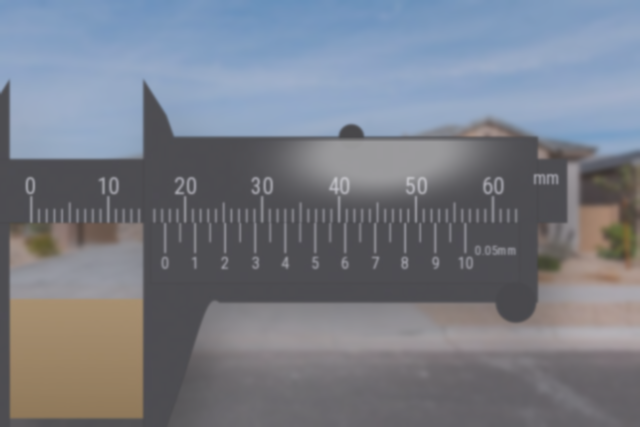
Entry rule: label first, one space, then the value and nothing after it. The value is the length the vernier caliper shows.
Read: 17.4 mm
